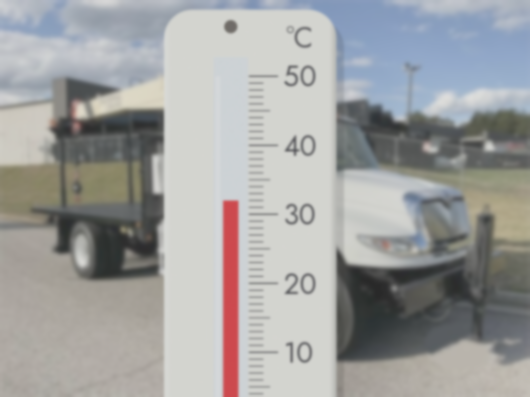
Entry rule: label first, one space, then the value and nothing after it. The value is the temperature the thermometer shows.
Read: 32 °C
